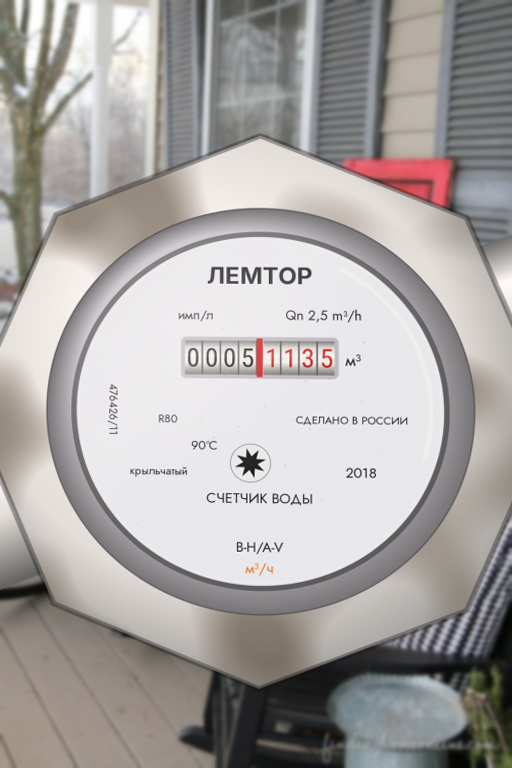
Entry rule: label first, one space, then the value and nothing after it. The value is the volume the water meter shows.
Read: 5.1135 m³
